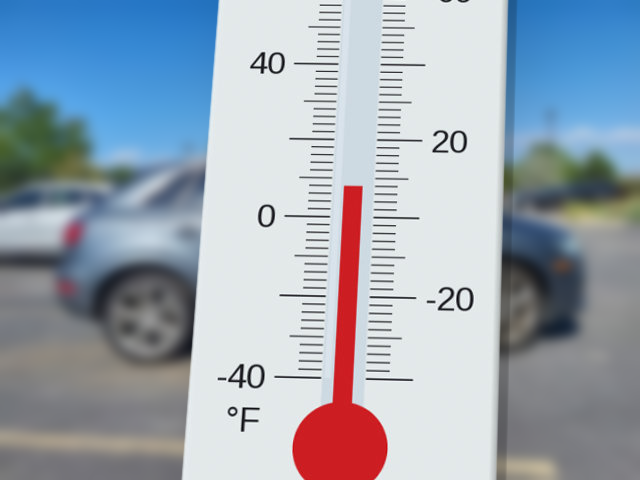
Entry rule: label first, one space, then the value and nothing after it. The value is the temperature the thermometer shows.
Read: 8 °F
